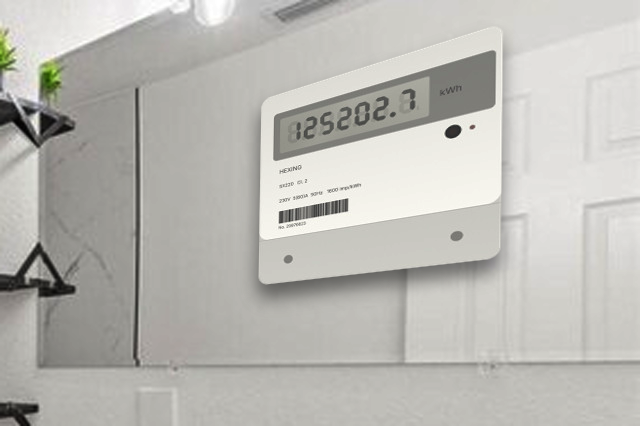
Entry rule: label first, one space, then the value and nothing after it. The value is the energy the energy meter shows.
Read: 125202.7 kWh
